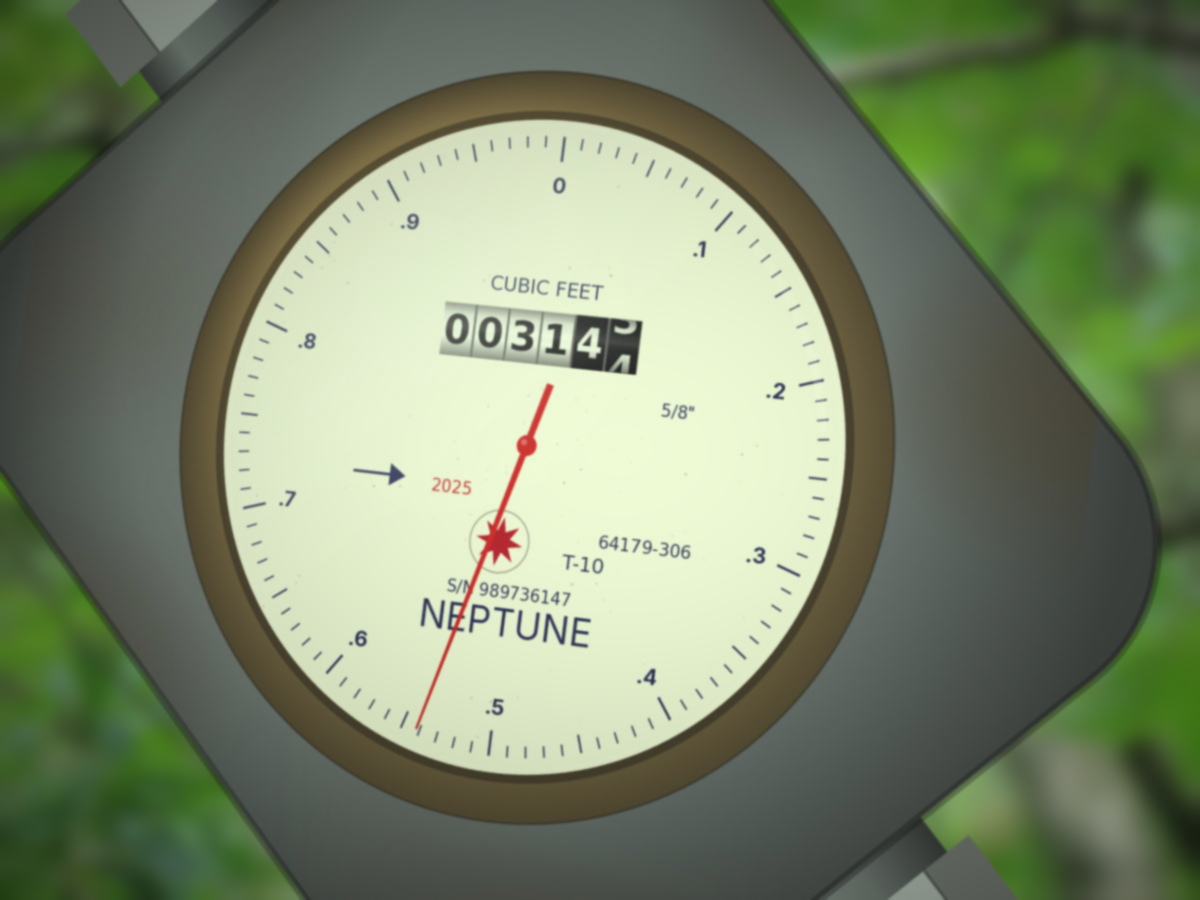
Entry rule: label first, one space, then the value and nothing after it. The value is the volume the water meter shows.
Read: 3143.54 ft³
